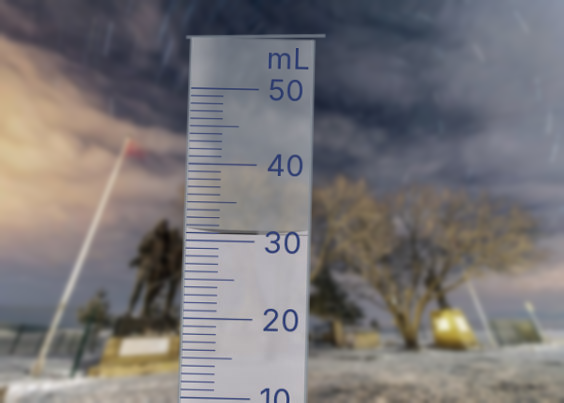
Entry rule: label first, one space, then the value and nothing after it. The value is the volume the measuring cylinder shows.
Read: 31 mL
